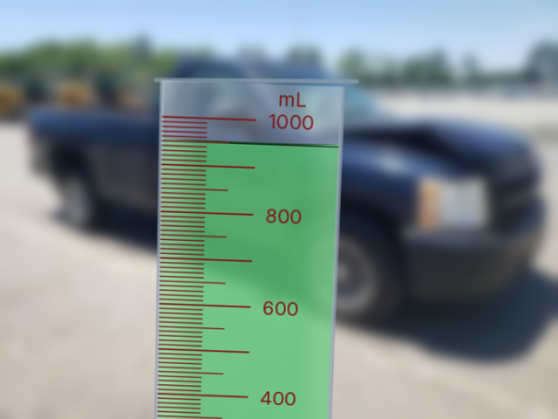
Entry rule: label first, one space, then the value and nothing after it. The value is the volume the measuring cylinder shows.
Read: 950 mL
